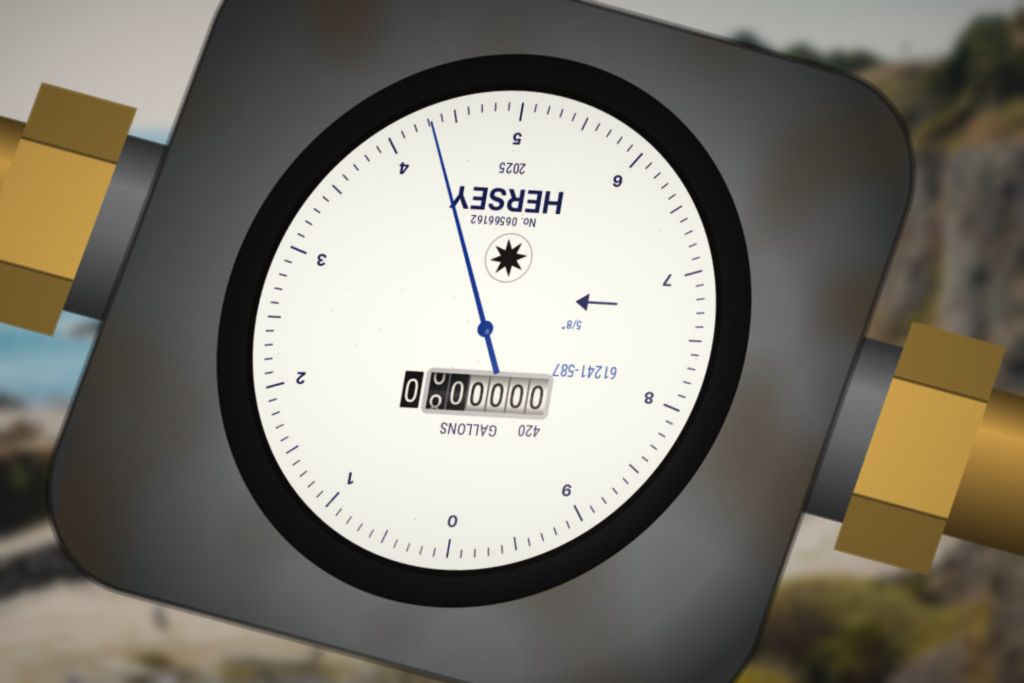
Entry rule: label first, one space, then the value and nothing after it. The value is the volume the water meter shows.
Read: 84.3 gal
